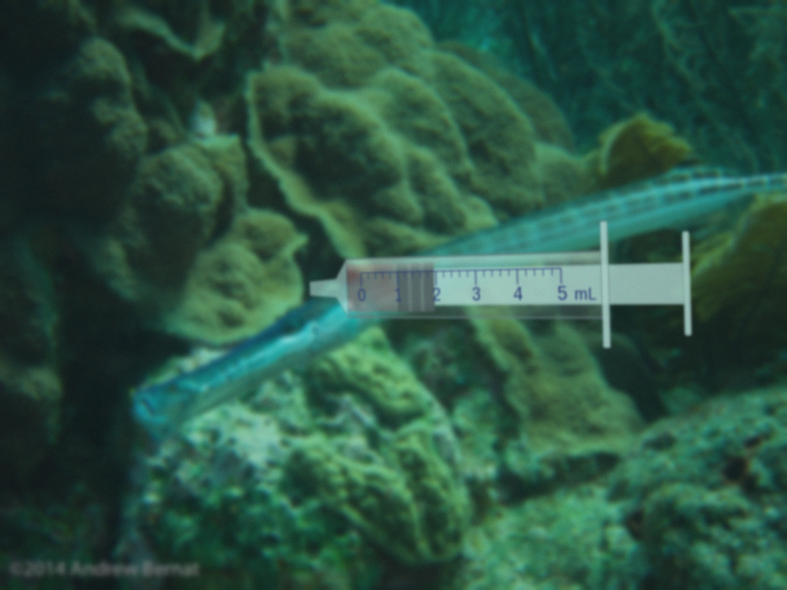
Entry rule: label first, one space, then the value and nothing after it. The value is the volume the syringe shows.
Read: 1 mL
